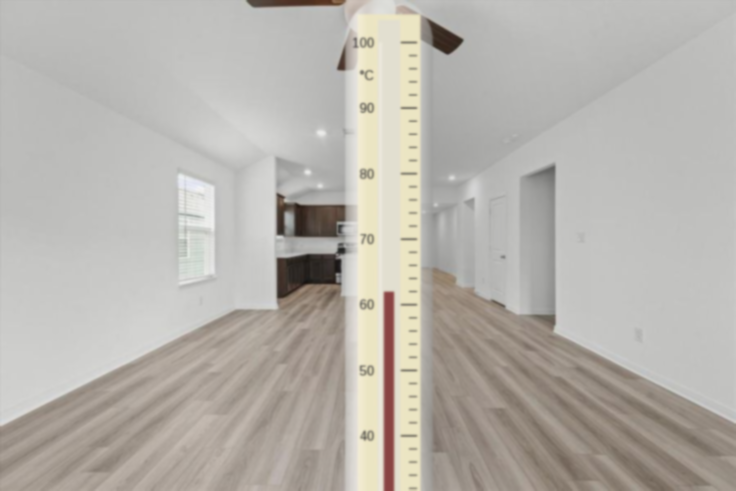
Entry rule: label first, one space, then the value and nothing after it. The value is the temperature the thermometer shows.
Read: 62 °C
